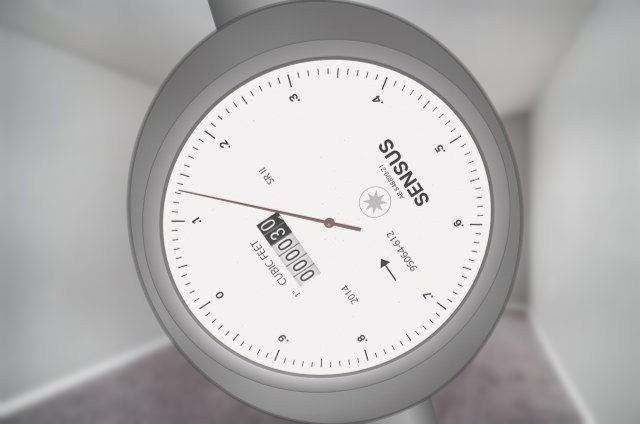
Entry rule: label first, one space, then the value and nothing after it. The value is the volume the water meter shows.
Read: 30.13 ft³
